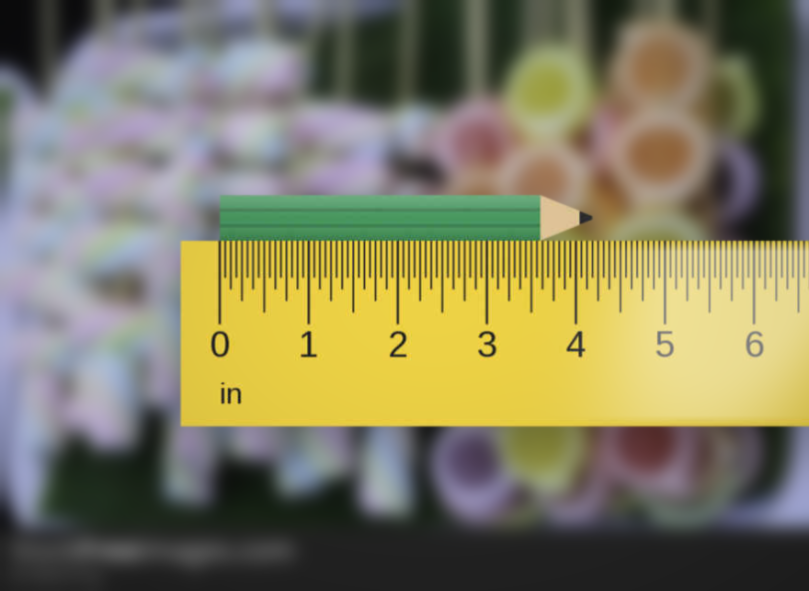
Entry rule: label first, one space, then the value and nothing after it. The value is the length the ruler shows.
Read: 4.1875 in
